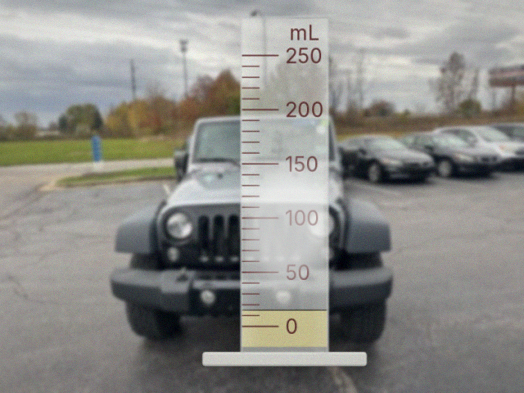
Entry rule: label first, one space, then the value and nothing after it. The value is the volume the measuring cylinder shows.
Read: 15 mL
